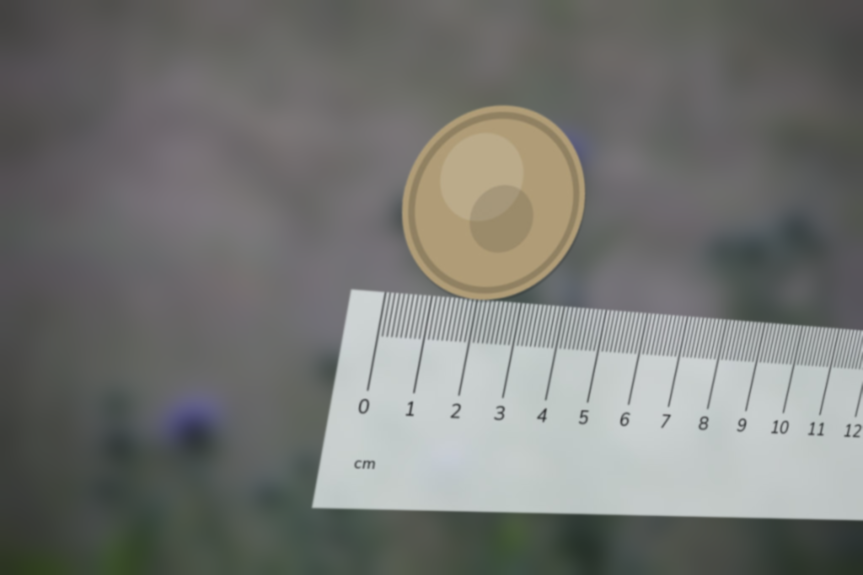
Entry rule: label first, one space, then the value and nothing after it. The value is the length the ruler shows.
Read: 4 cm
